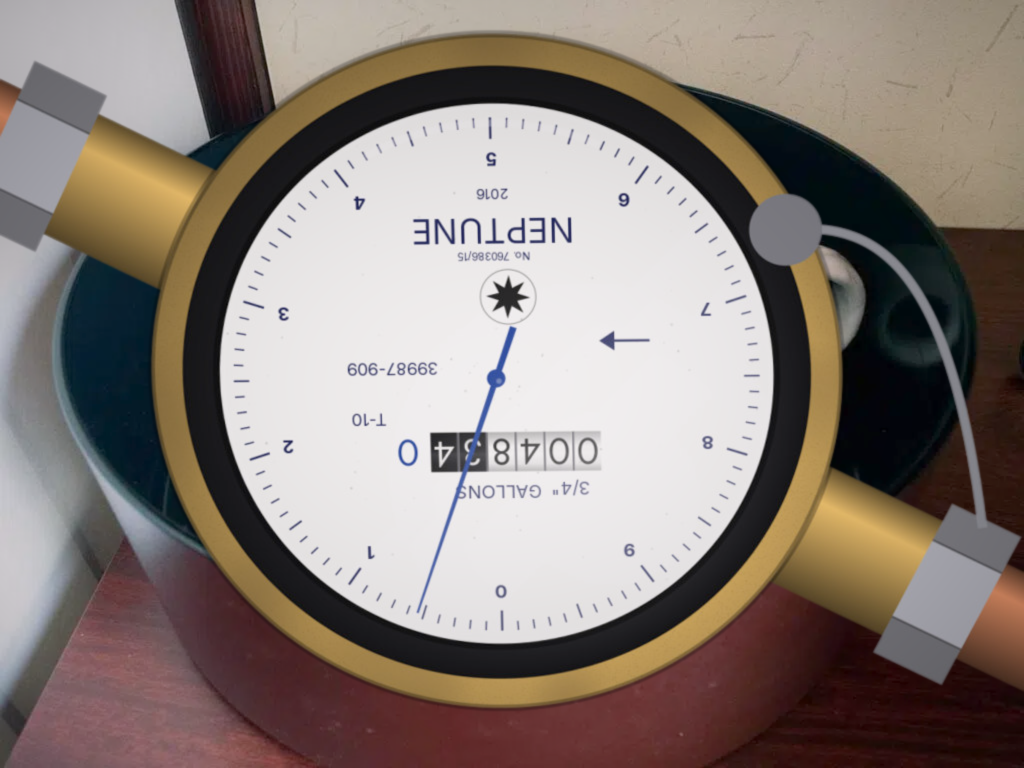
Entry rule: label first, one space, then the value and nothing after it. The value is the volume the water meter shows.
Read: 48340.5 gal
